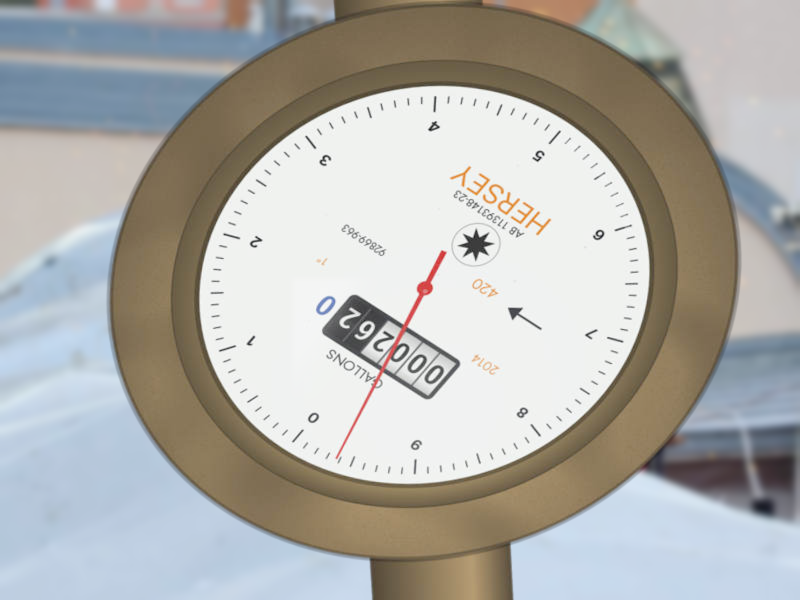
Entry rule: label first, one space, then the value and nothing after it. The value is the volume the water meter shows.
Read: 2619.6 gal
